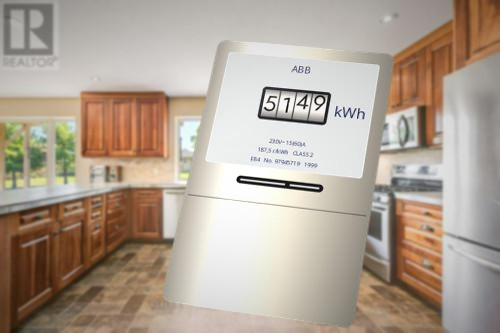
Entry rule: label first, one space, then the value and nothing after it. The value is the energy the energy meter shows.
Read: 5149 kWh
